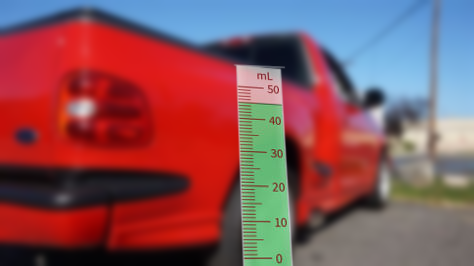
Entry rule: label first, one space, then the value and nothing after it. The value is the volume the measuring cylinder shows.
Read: 45 mL
